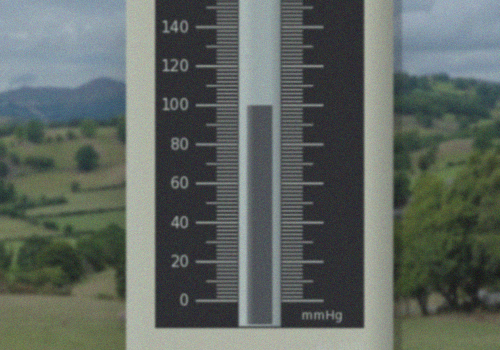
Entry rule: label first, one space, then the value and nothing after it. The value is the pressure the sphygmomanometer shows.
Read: 100 mmHg
